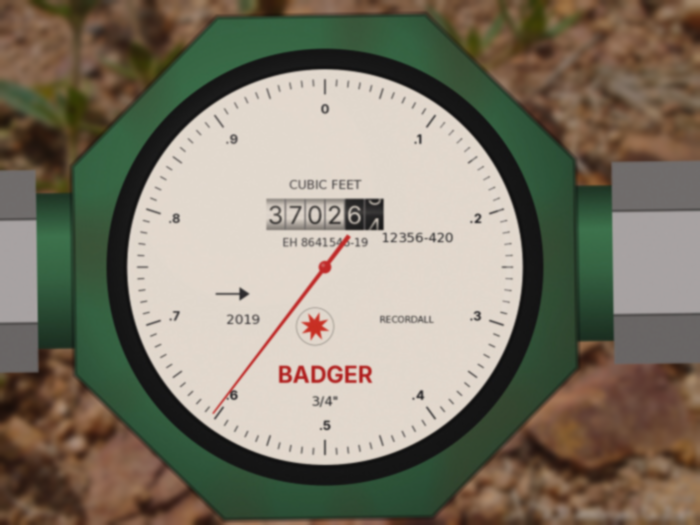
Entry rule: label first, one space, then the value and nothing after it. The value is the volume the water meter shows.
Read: 370263.60 ft³
